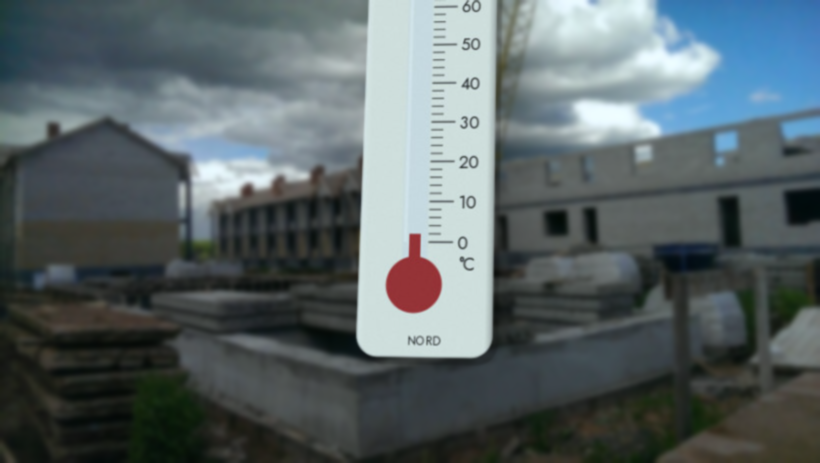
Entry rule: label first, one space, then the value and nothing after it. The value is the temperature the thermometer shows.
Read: 2 °C
